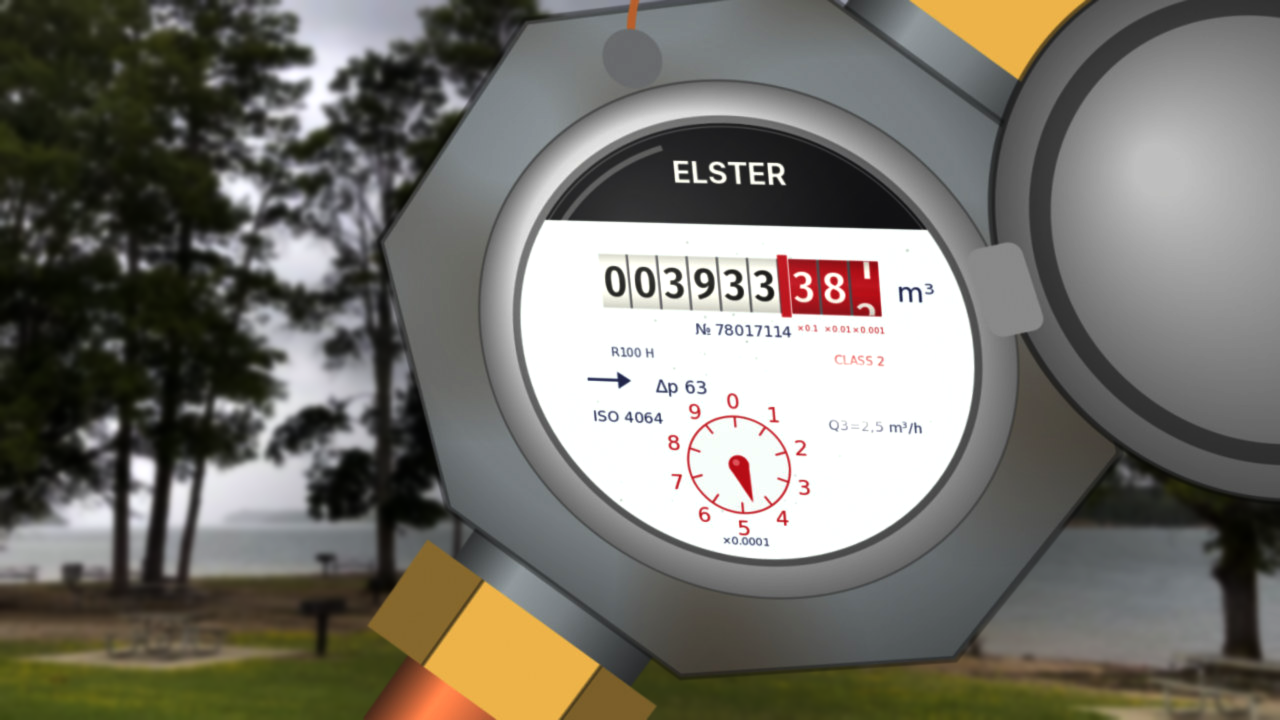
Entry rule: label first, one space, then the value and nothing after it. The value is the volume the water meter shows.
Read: 3933.3814 m³
